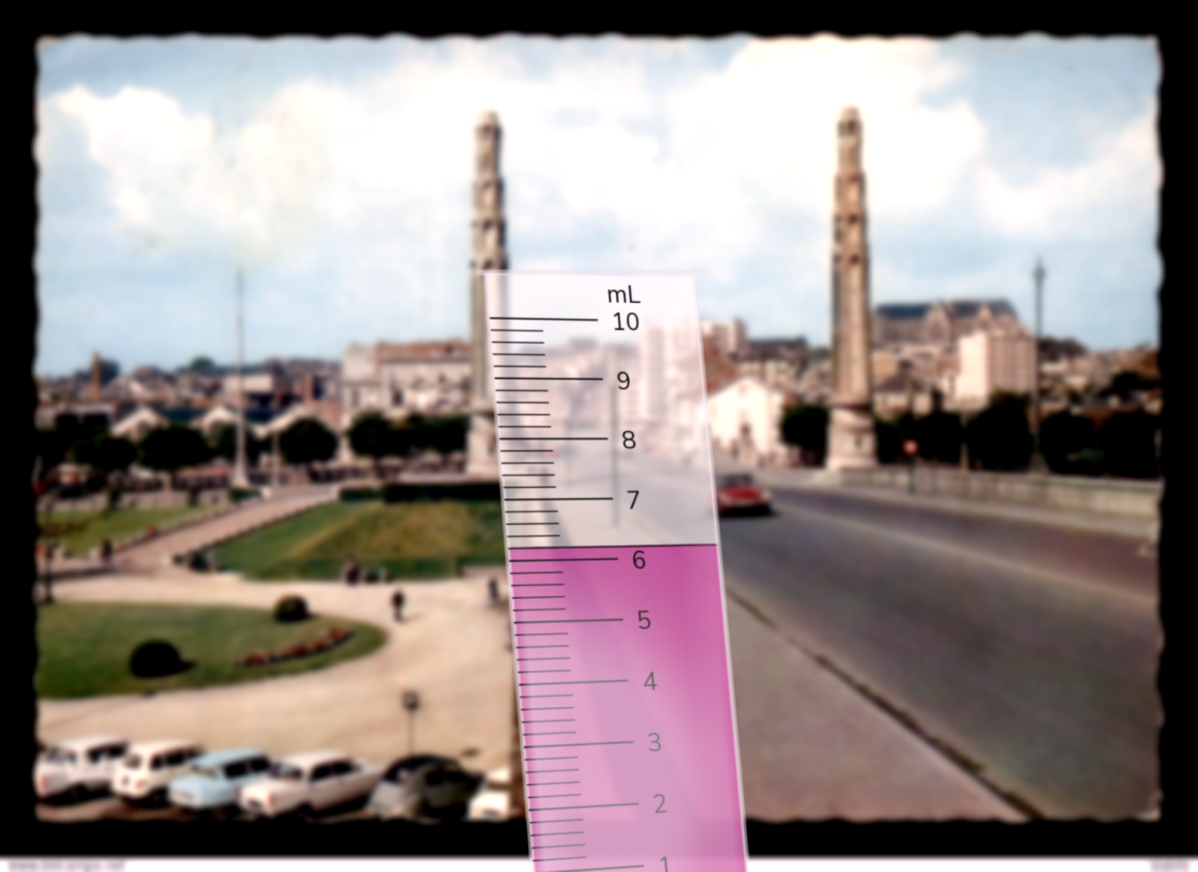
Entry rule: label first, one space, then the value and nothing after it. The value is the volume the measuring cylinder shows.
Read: 6.2 mL
